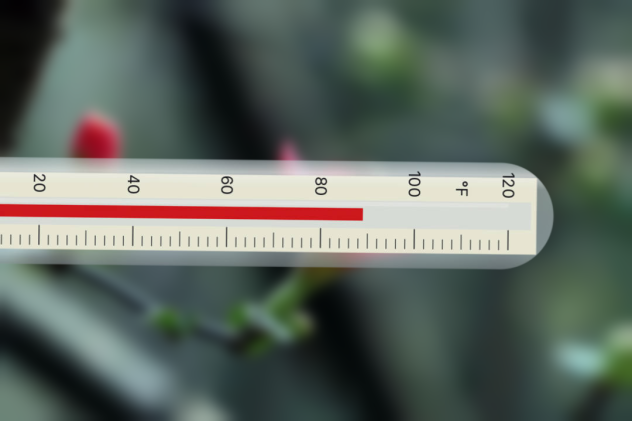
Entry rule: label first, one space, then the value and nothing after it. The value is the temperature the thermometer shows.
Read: 89 °F
